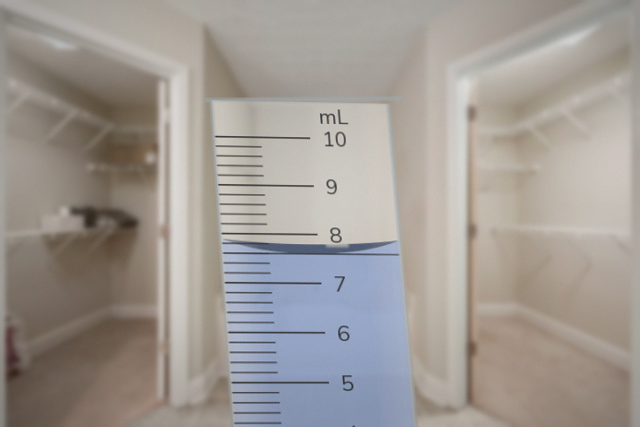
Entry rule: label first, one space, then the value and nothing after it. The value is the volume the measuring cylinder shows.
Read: 7.6 mL
